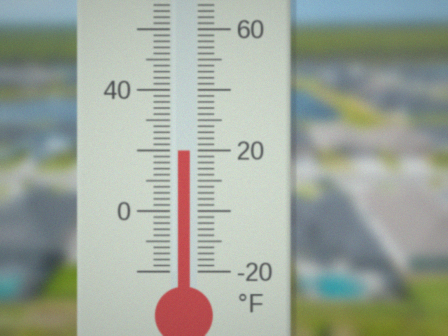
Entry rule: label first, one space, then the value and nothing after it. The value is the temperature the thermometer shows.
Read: 20 °F
